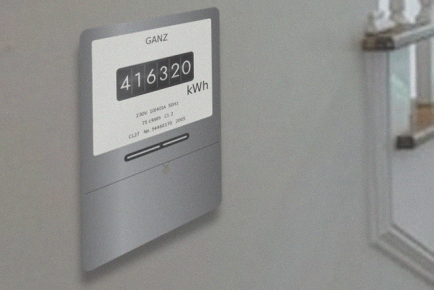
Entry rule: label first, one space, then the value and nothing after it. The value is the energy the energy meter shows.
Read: 416320 kWh
